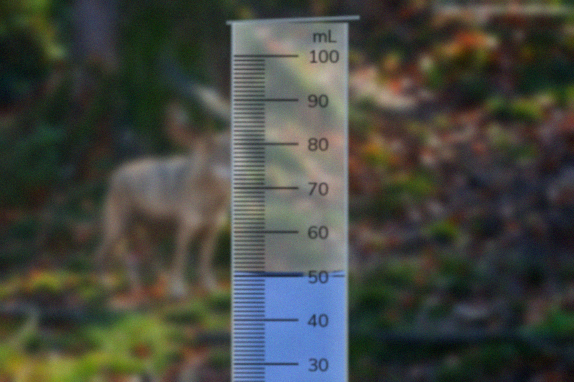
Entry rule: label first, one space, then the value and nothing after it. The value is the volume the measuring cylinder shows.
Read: 50 mL
